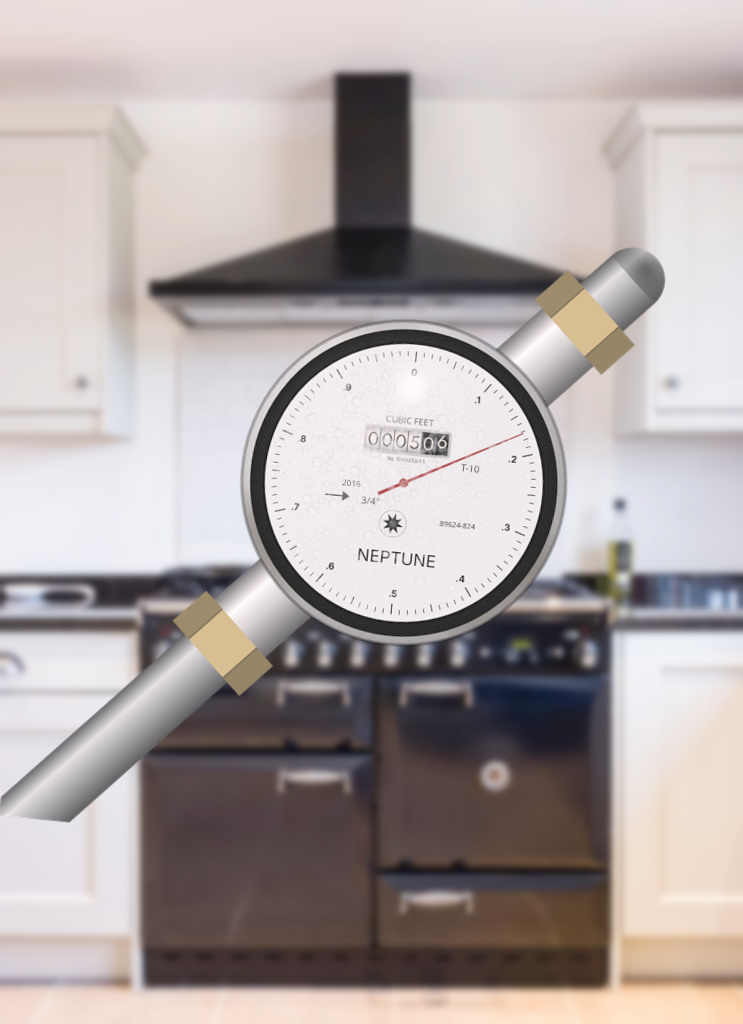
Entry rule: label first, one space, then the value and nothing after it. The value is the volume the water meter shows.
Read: 506.17 ft³
